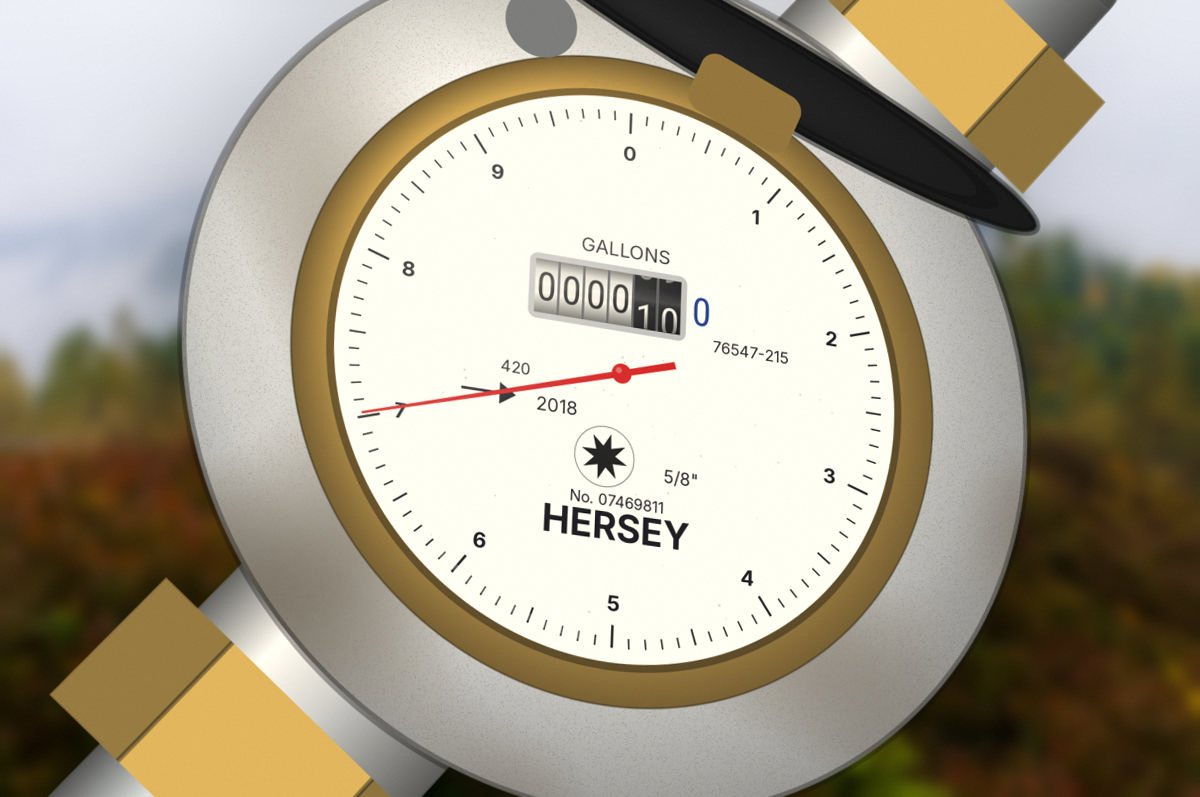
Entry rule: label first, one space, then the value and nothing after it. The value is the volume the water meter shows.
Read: 97.0 gal
